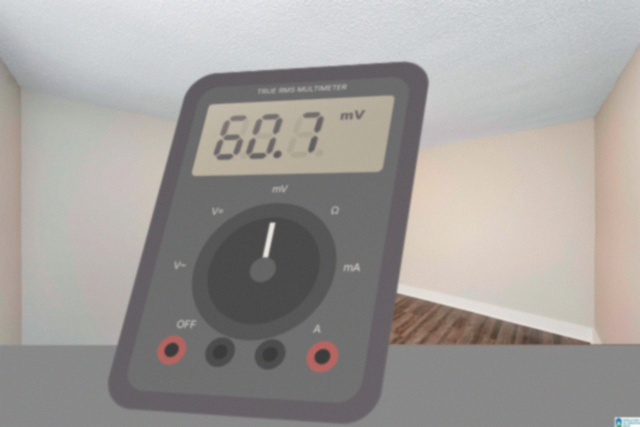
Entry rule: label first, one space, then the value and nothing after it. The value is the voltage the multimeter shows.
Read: 60.7 mV
